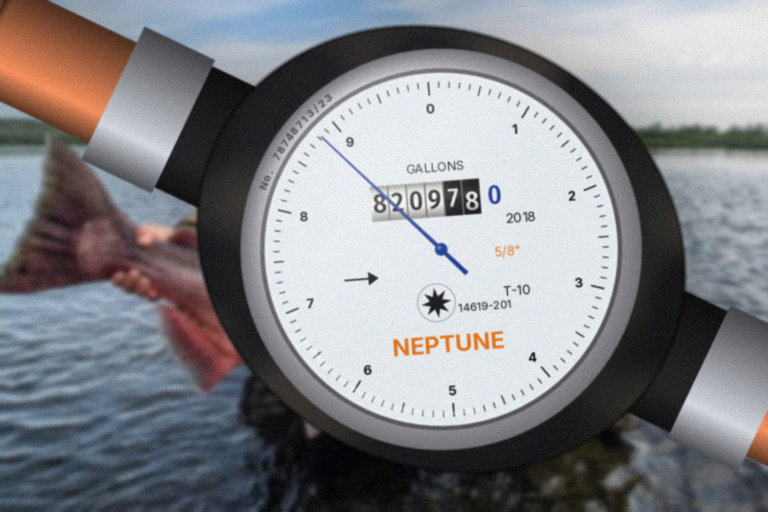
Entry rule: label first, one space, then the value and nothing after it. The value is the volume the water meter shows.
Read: 8209778.8 gal
